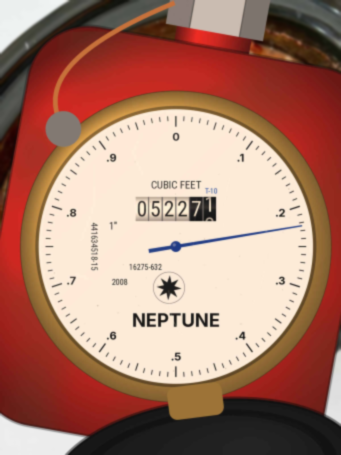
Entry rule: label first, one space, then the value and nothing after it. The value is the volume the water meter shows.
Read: 52271.22 ft³
